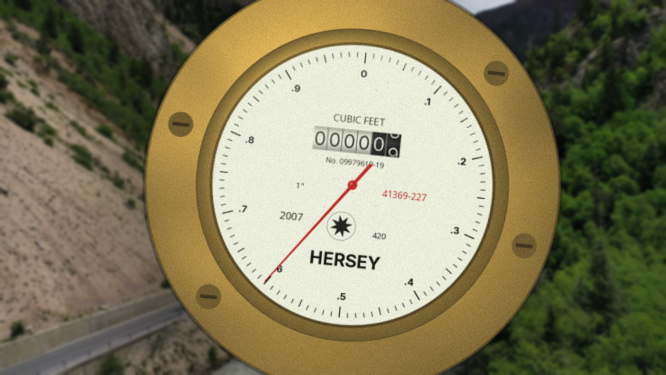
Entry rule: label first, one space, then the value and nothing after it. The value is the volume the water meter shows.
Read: 8.60 ft³
